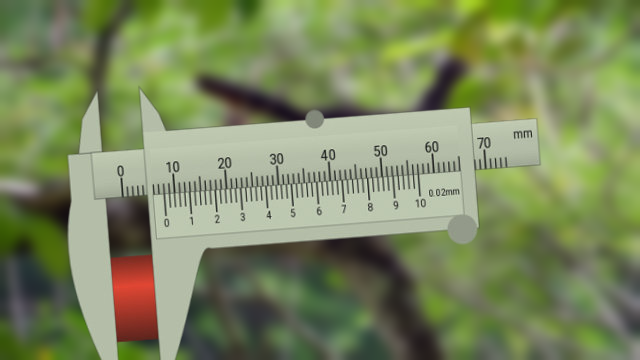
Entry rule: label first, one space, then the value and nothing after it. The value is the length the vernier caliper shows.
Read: 8.0 mm
